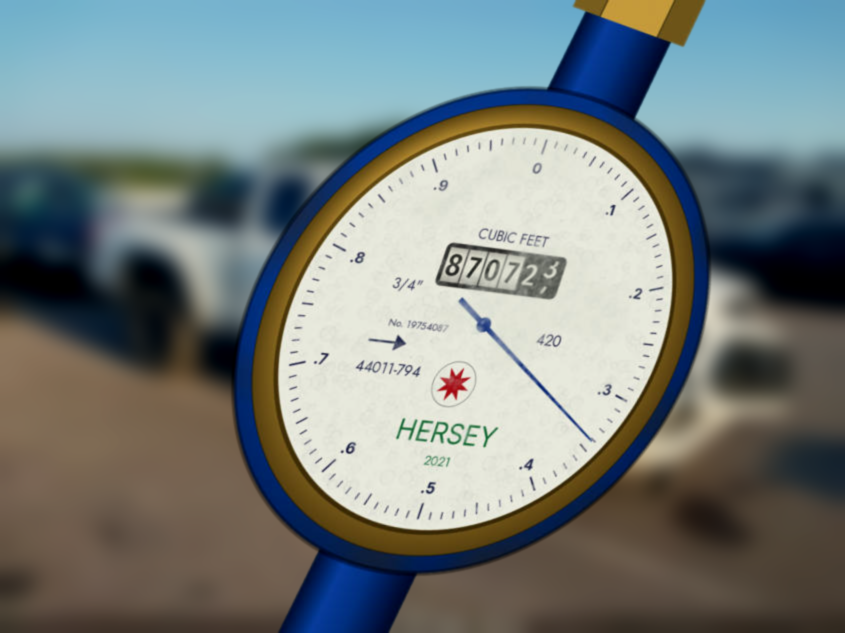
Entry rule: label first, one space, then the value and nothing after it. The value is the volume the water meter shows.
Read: 870723.34 ft³
